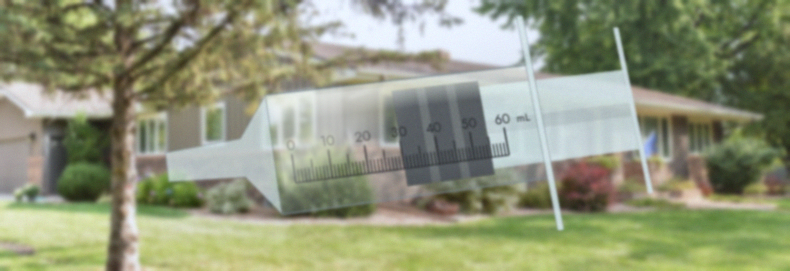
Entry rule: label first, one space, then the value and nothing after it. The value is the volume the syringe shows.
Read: 30 mL
